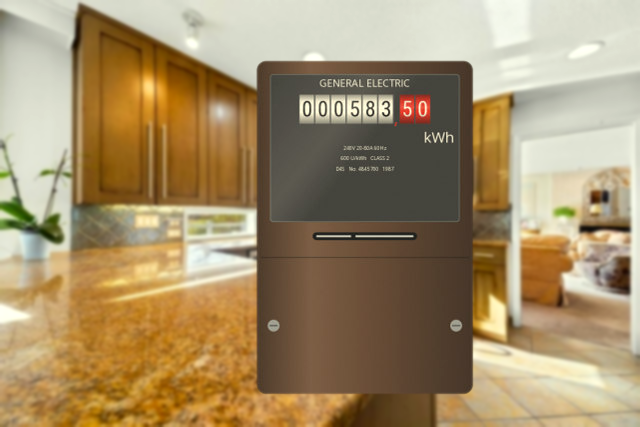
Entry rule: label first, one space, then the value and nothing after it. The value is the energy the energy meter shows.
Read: 583.50 kWh
